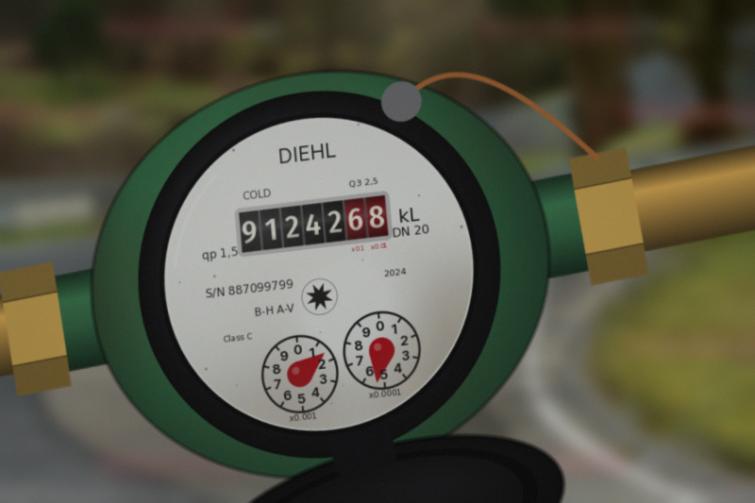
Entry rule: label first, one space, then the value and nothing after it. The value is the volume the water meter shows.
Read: 91242.6815 kL
